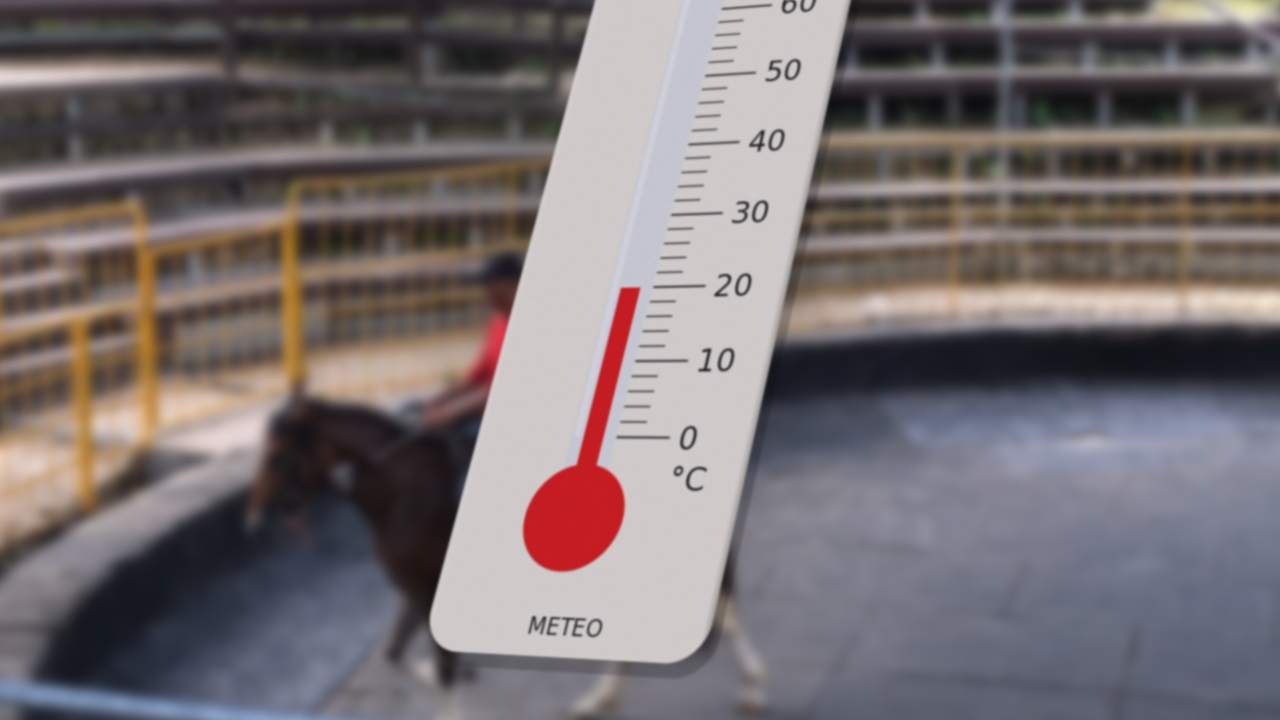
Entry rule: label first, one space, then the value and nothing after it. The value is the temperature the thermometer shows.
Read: 20 °C
